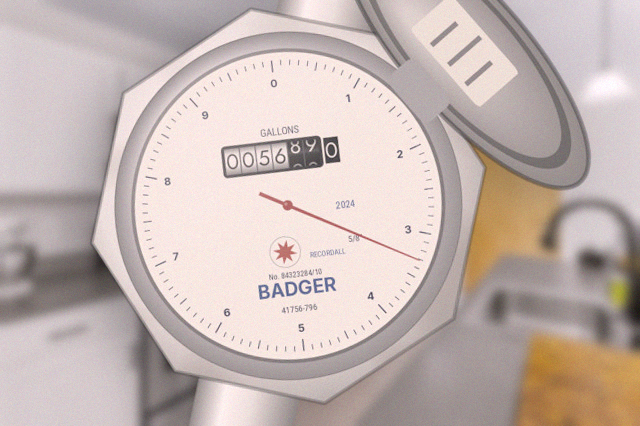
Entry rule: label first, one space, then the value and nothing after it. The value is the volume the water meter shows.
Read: 56893.3 gal
